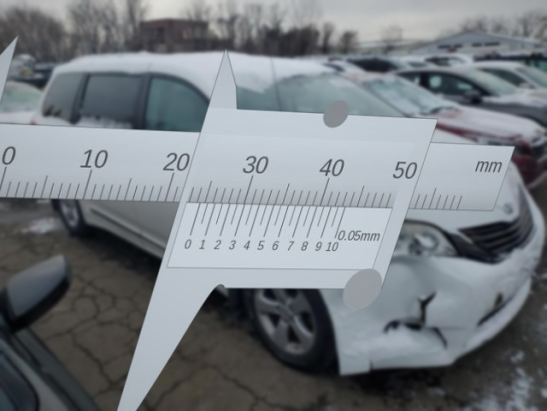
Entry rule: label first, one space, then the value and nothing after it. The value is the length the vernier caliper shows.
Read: 24.4 mm
